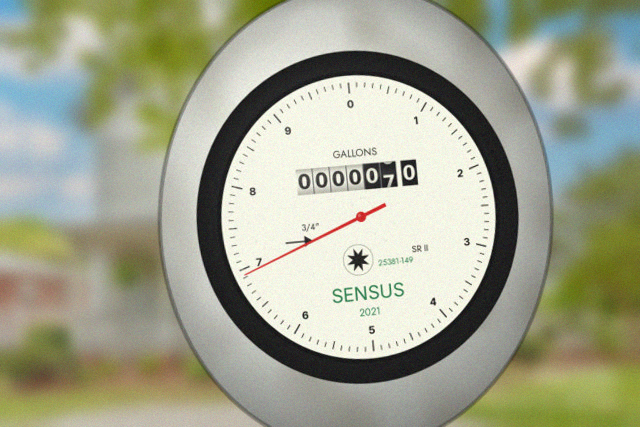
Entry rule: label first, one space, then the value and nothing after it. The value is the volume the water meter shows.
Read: 66.9 gal
